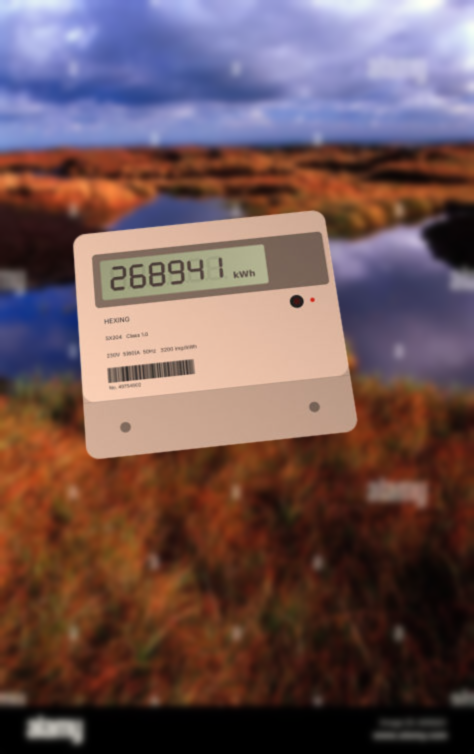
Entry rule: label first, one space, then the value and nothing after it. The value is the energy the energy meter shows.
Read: 268941 kWh
